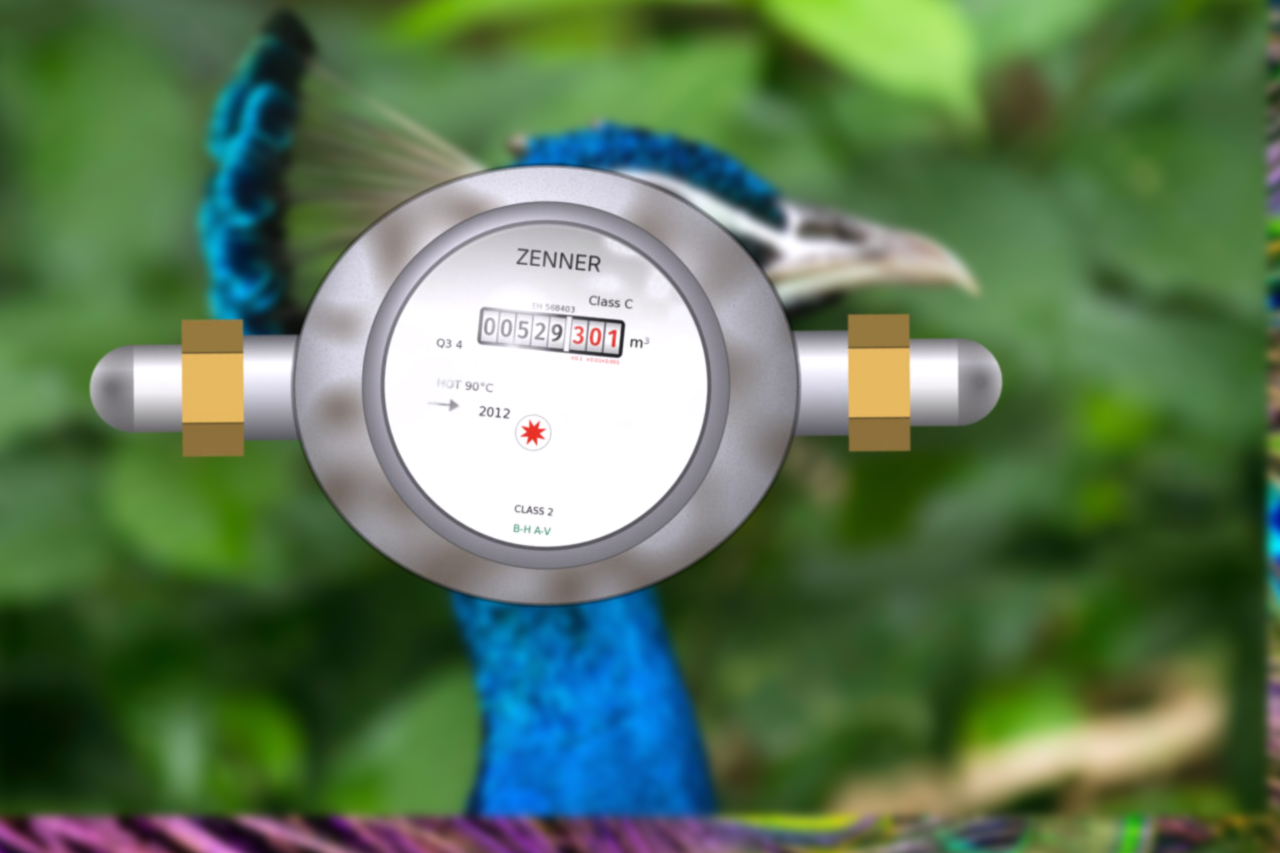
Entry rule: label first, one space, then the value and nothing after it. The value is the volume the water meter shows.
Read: 529.301 m³
